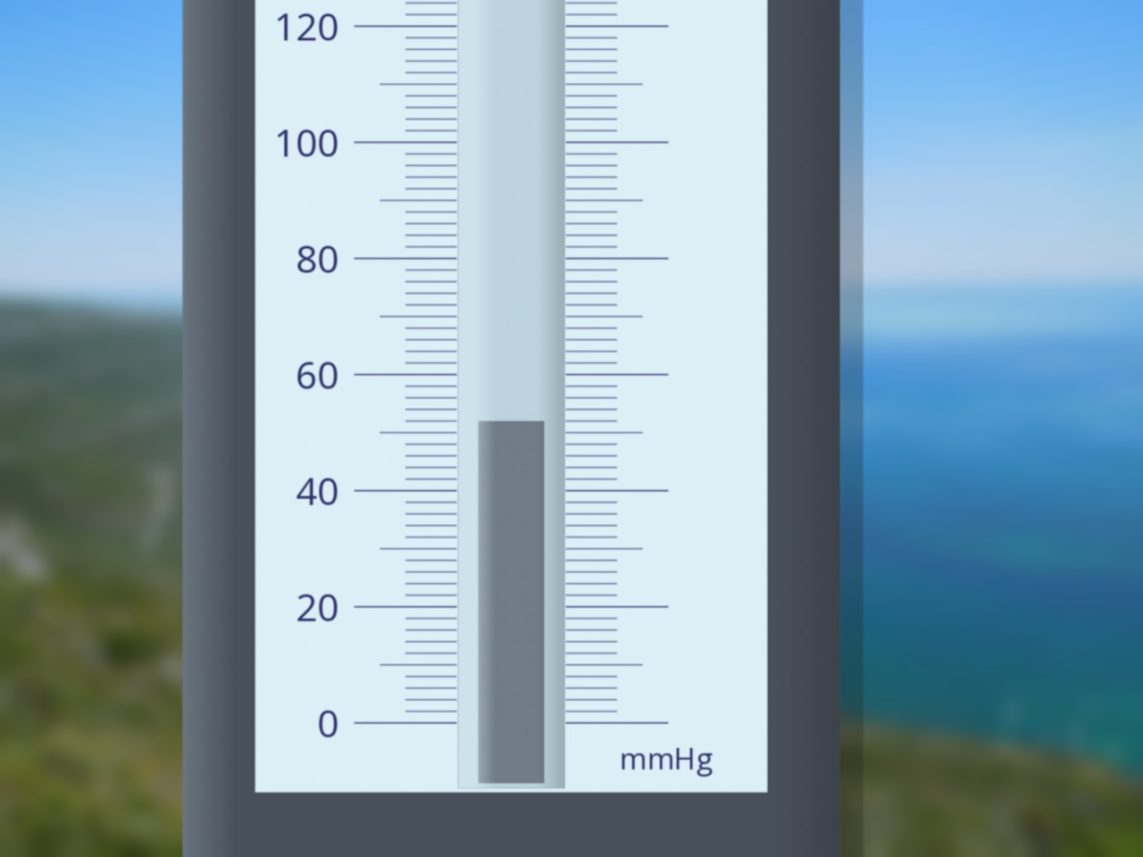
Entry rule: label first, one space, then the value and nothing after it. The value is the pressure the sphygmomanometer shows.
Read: 52 mmHg
